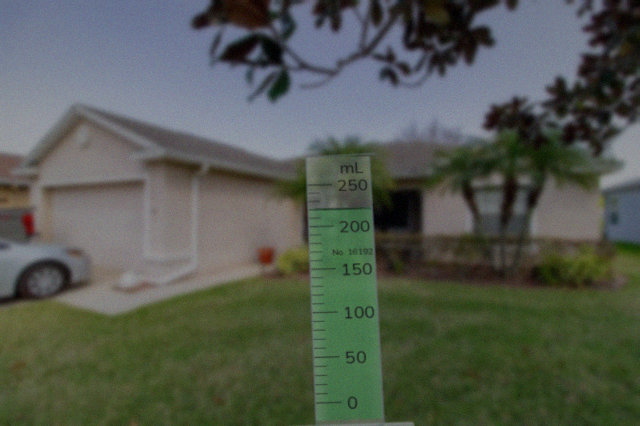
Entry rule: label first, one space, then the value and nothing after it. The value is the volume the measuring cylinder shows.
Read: 220 mL
